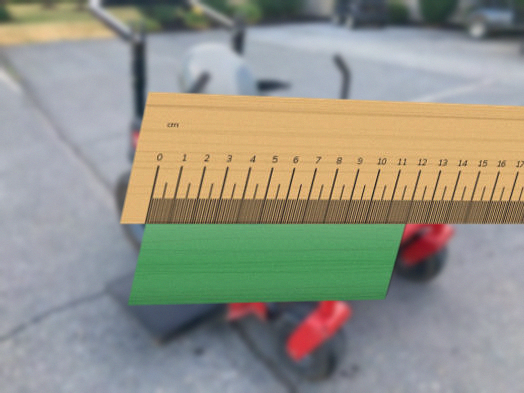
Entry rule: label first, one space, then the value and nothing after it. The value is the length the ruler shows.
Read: 12 cm
